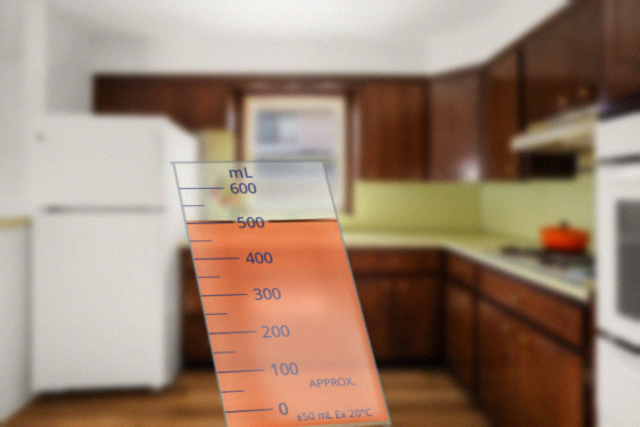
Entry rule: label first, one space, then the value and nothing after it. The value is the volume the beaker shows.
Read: 500 mL
